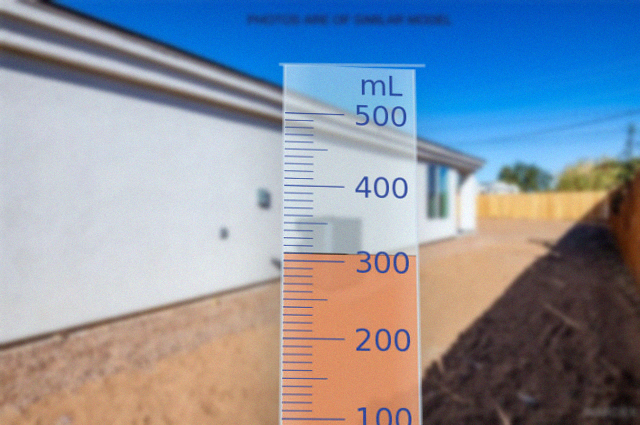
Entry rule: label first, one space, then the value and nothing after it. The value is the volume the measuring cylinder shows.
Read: 310 mL
